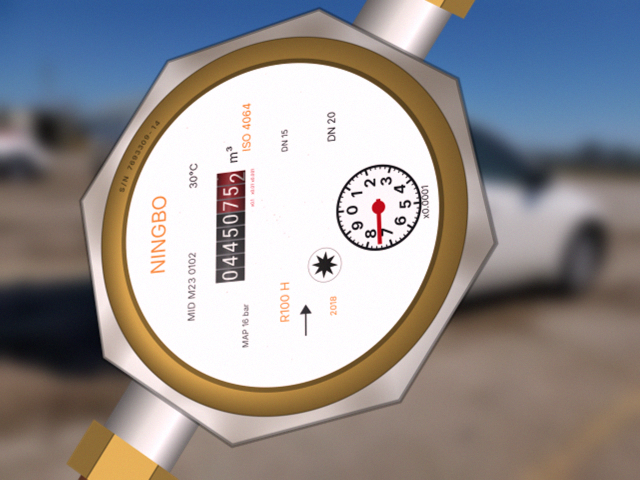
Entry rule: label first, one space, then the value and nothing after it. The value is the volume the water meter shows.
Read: 4450.7517 m³
